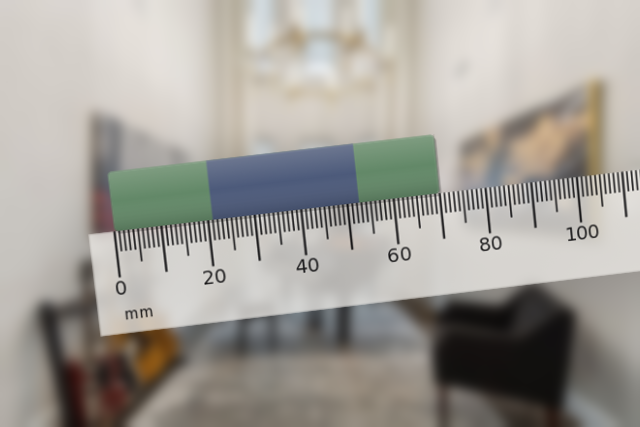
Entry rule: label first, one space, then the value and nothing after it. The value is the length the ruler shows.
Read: 70 mm
